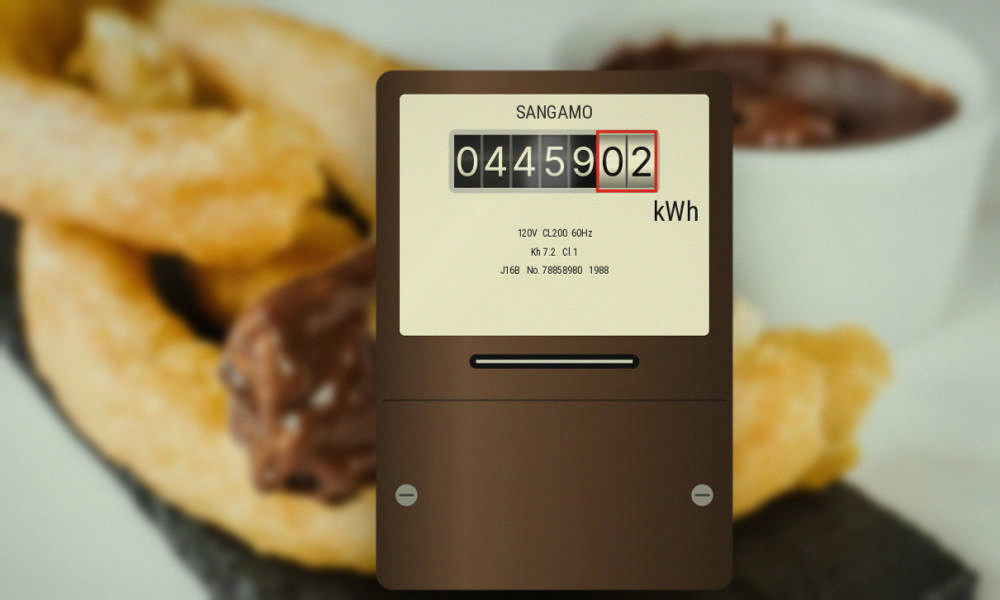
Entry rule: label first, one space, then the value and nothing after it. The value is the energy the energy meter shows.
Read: 4459.02 kWh
